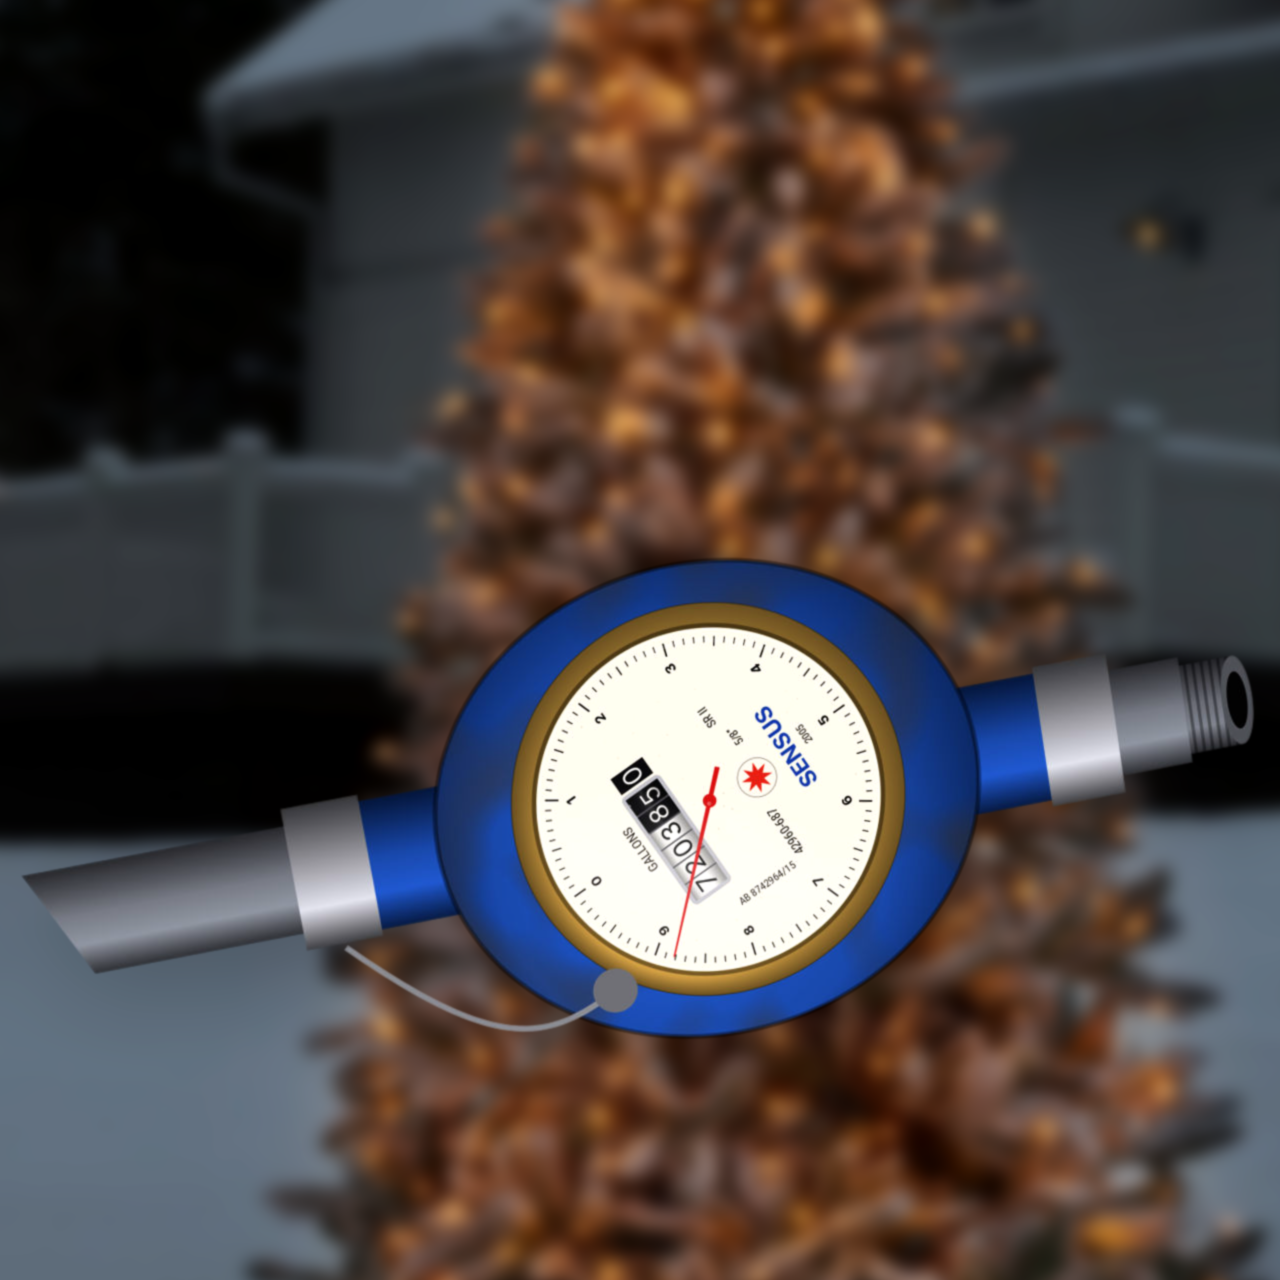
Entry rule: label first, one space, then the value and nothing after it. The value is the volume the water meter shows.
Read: 7203848.8 gal
